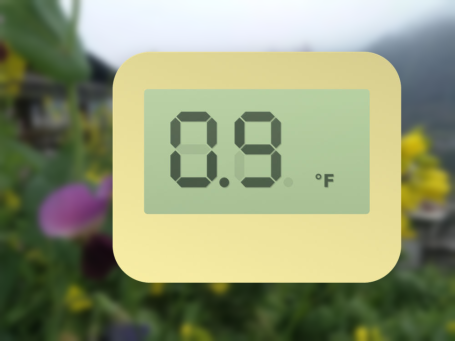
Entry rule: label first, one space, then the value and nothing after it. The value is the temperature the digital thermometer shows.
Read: 0.9 °F
